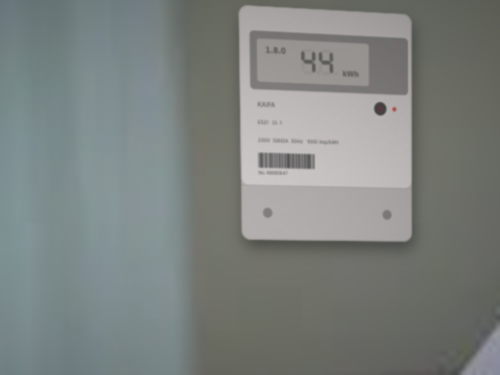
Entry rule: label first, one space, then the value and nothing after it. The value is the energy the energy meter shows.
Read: 44 kWh
